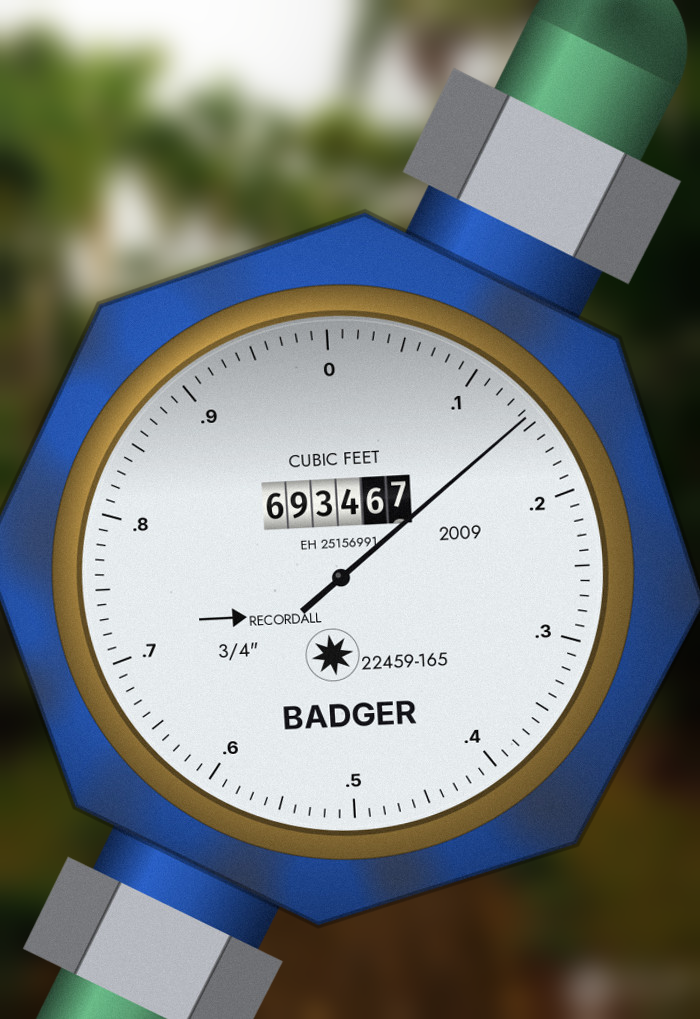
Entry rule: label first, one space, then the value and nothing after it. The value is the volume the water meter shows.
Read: 693467.14 ft³
